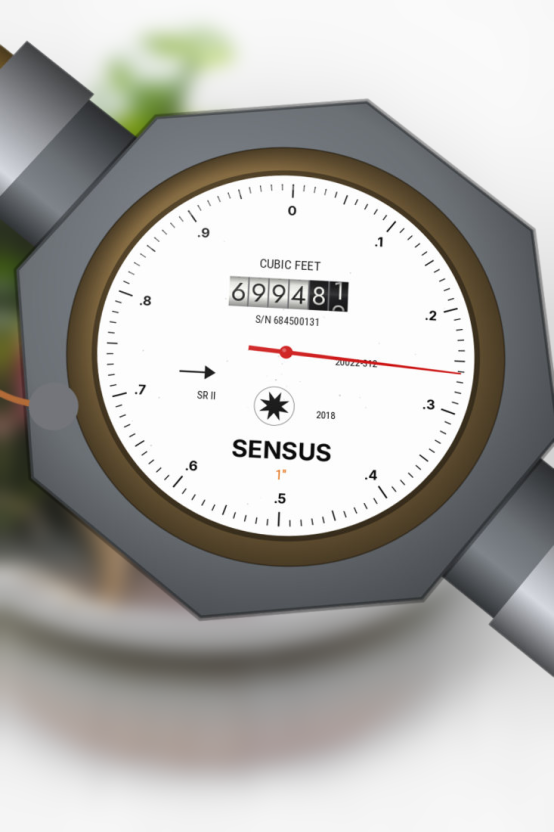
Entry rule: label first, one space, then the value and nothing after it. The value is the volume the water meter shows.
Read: 699481.26 ft³
